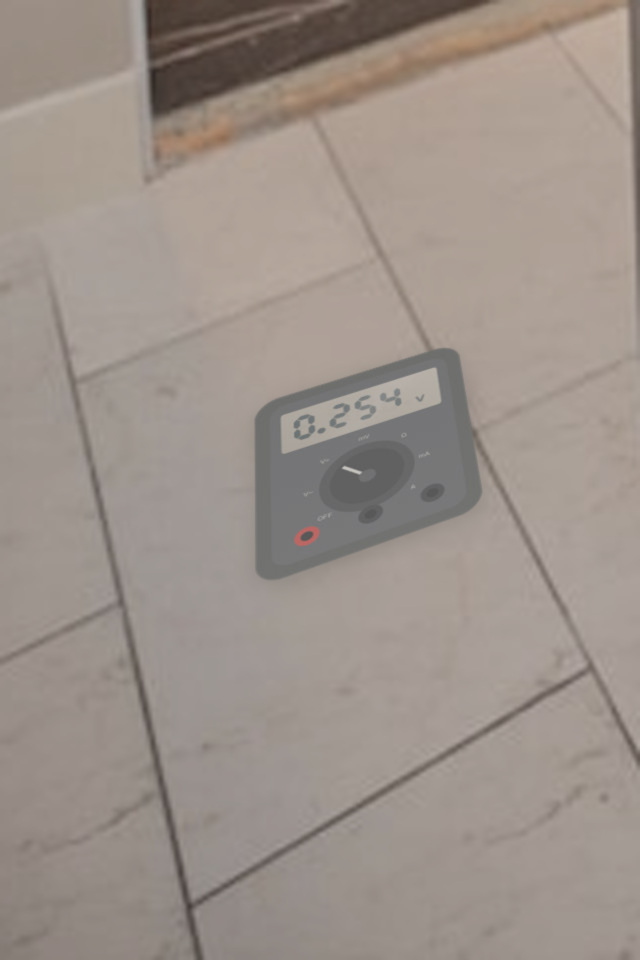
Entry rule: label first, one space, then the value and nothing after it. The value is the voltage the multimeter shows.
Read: 0.254 V
